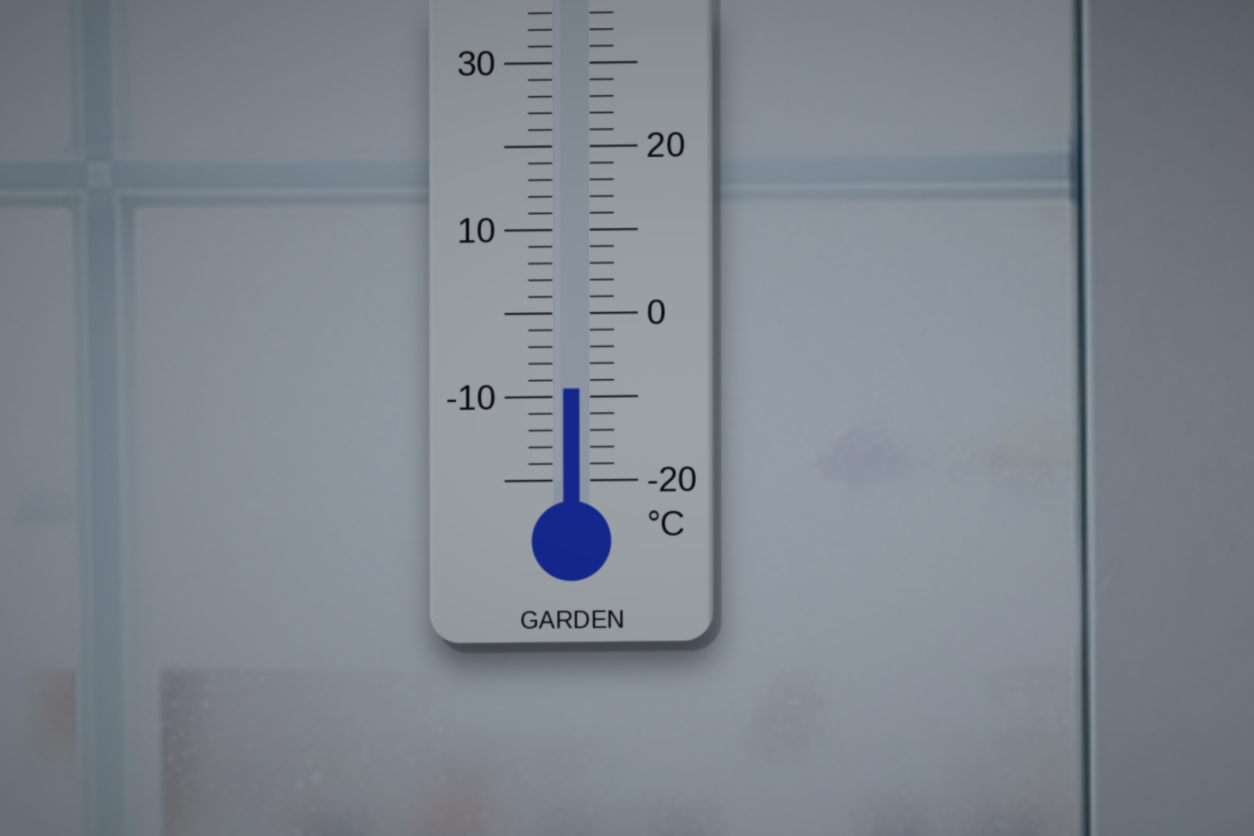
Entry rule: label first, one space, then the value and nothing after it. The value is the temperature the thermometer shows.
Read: -9 °C
